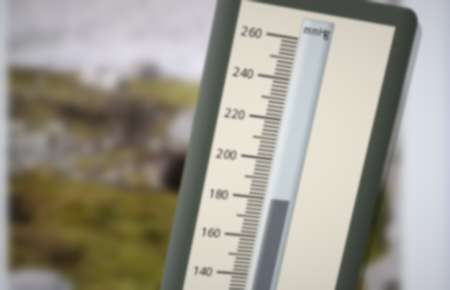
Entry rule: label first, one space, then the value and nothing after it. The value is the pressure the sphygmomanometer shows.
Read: 180 mmHg
